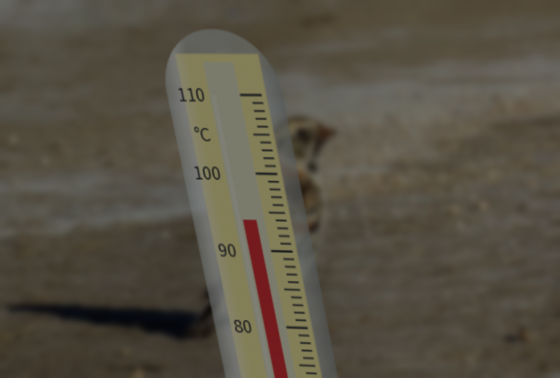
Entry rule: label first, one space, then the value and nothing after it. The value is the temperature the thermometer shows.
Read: 94 °C
